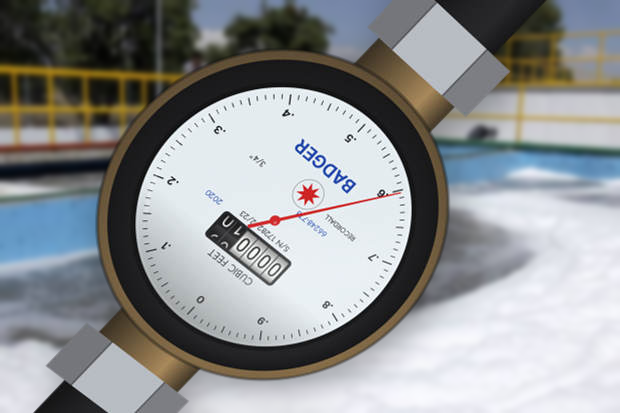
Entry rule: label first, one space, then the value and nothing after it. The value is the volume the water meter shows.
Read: 9.60 ft³
